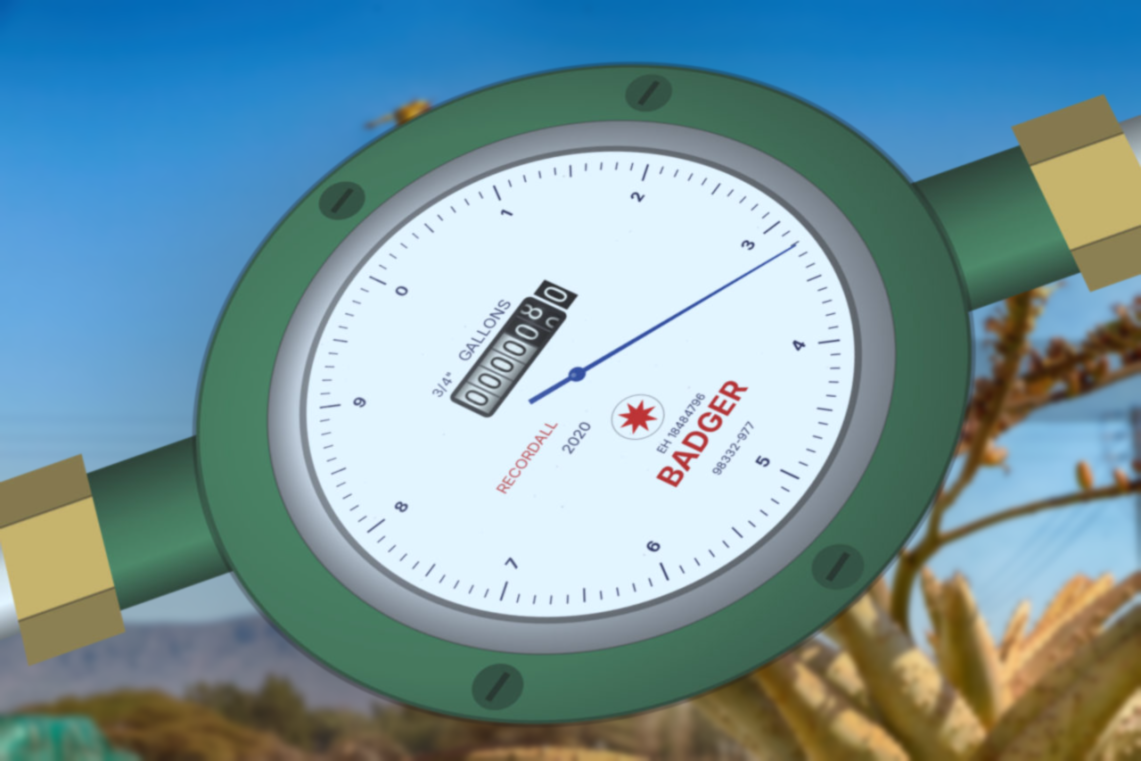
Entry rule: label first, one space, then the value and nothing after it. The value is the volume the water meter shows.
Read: 83.2 gal
